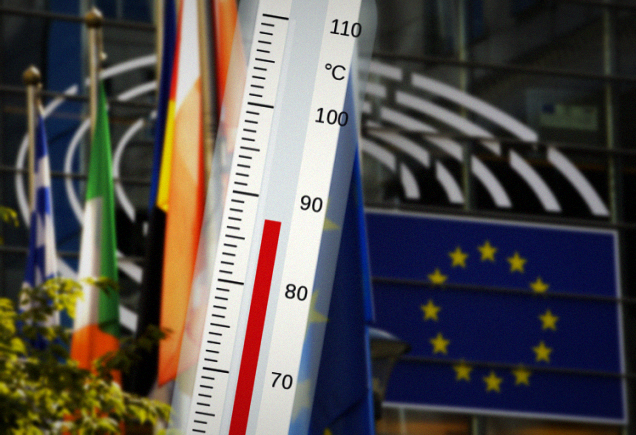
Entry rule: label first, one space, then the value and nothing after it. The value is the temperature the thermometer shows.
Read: 87.5 °C
